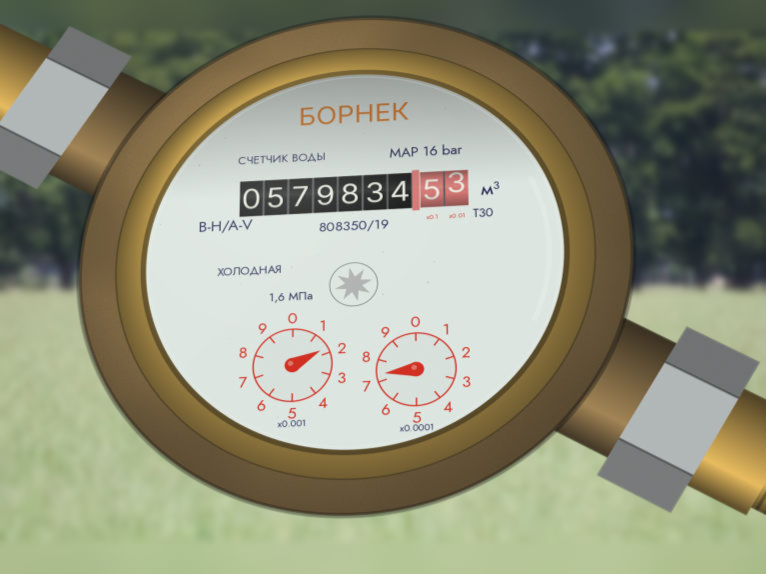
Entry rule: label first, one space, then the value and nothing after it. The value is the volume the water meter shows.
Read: 579834.5317 m³
